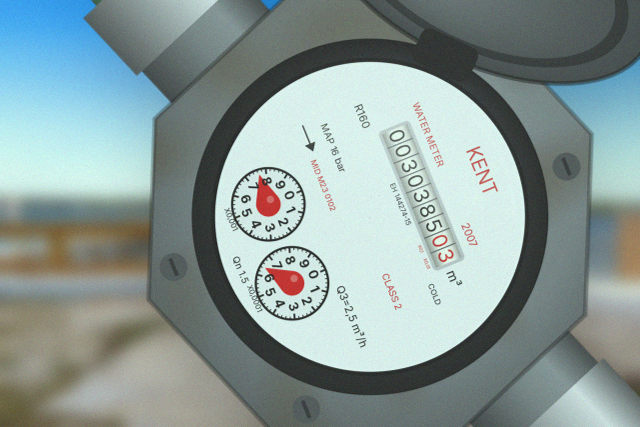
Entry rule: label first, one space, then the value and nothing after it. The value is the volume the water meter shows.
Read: 30385.0376 m³
